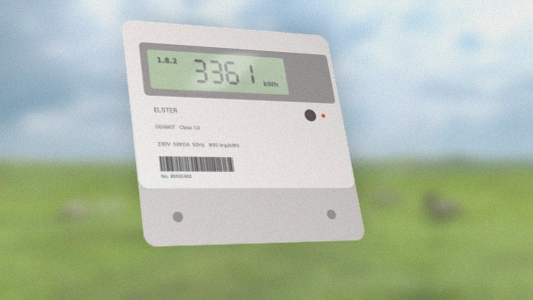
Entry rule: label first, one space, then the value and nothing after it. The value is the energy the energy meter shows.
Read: 3361 kWh
